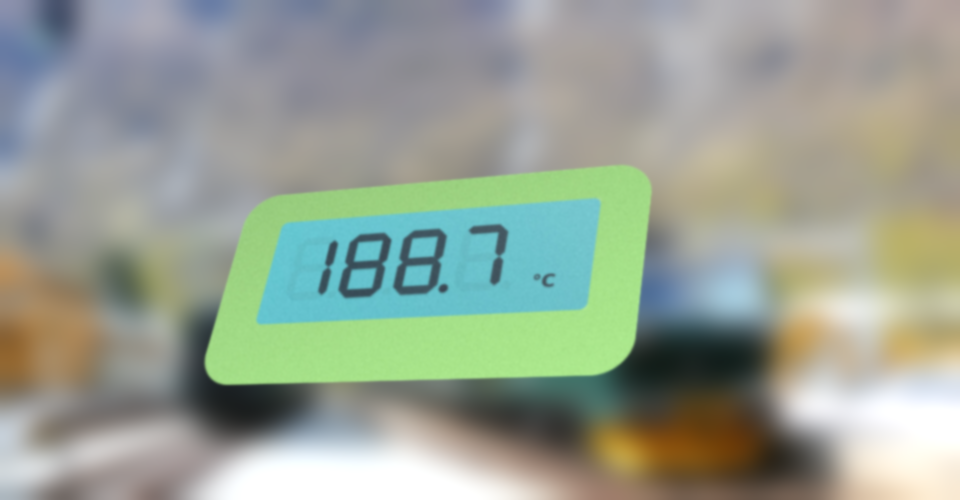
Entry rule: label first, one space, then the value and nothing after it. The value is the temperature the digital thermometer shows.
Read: 188.7 °C
